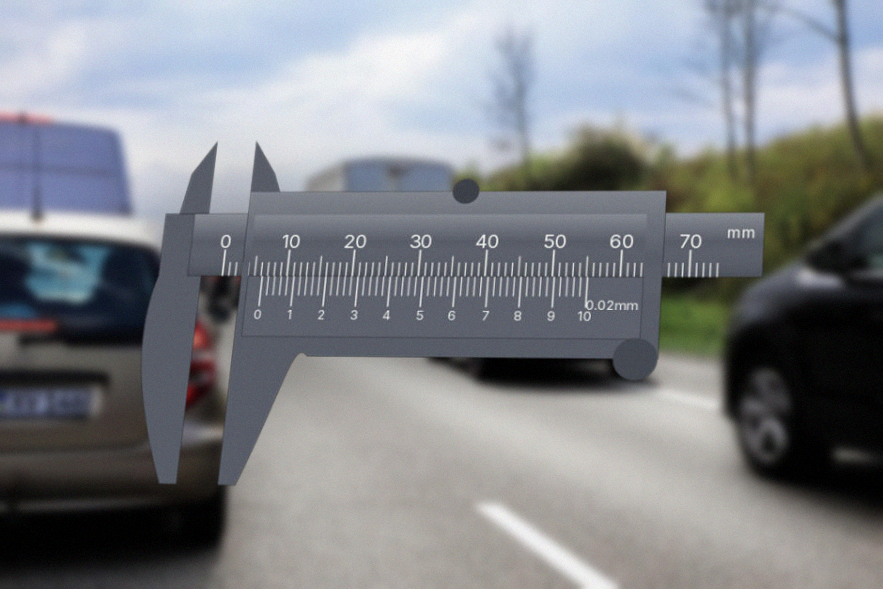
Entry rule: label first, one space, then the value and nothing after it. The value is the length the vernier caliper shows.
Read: 6.2 mm
